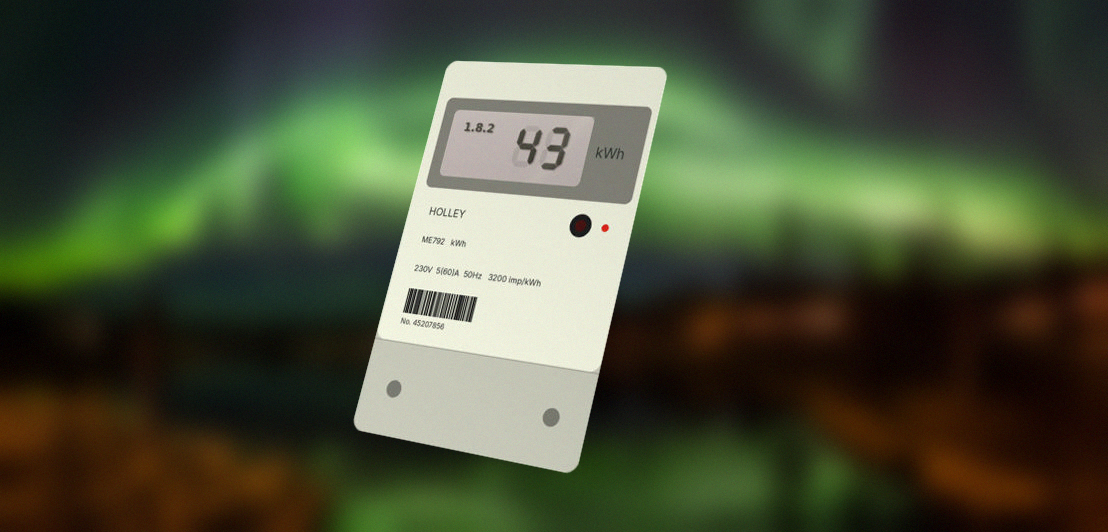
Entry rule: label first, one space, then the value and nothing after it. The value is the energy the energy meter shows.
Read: 43 kWh
